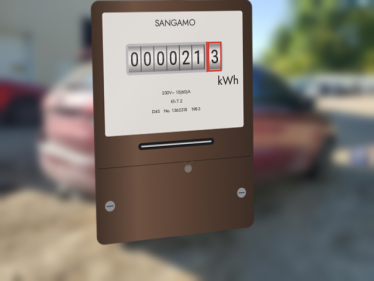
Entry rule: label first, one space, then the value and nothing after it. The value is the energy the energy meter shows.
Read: 21.3 kWh
